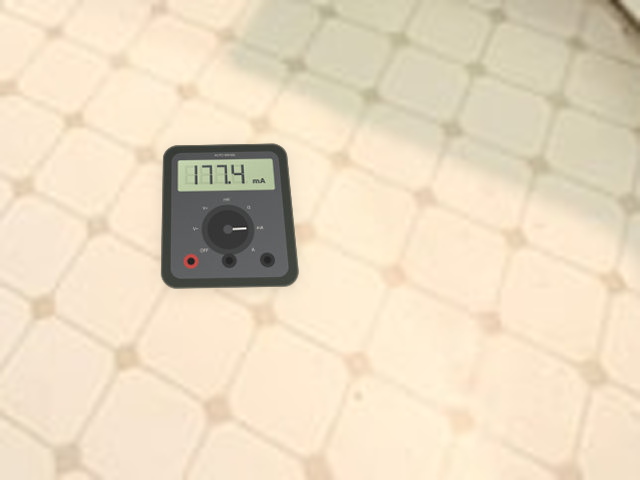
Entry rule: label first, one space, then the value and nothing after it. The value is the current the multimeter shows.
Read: 177.4 mA
